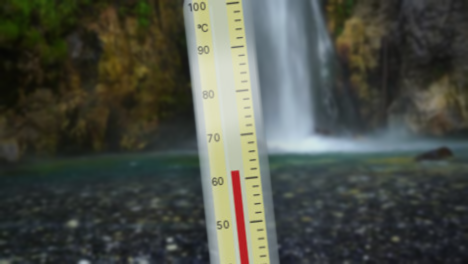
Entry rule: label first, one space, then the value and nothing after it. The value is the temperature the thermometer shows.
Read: 62 °C
